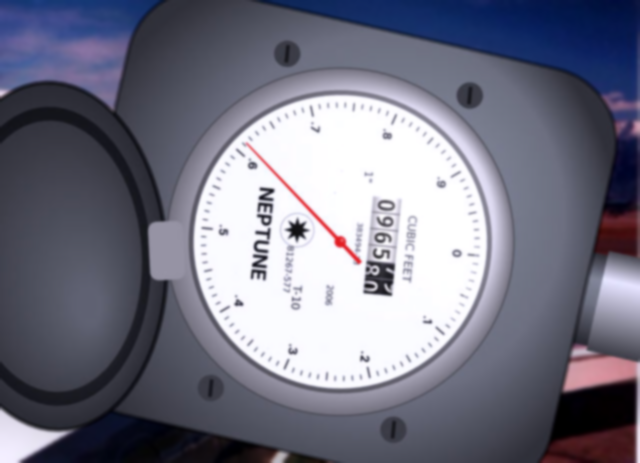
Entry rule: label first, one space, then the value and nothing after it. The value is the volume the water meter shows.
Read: 96579.61 ft³
